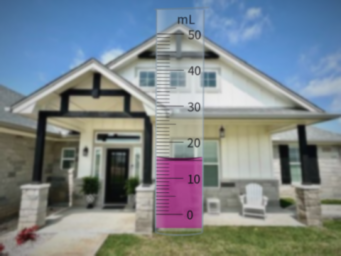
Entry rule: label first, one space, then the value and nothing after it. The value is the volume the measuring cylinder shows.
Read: 15 mL
